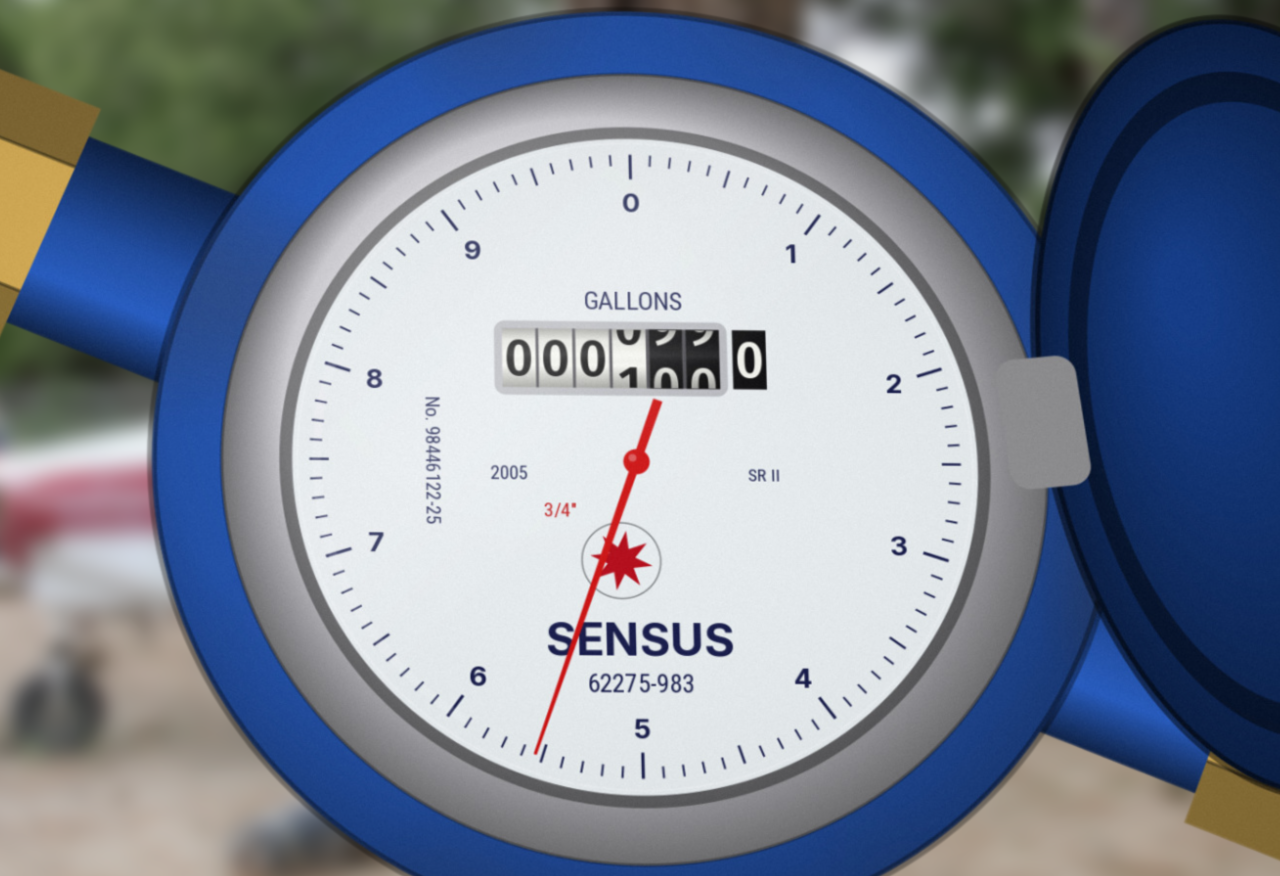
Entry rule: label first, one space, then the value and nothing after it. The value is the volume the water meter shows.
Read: 995.5 gal
